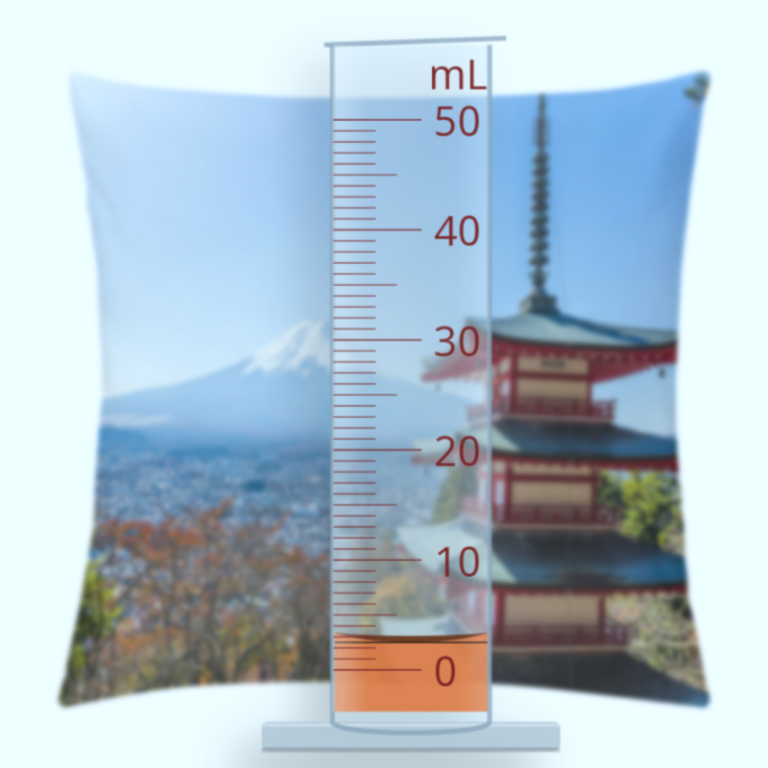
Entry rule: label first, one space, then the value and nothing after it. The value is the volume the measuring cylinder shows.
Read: 2.5 mL
